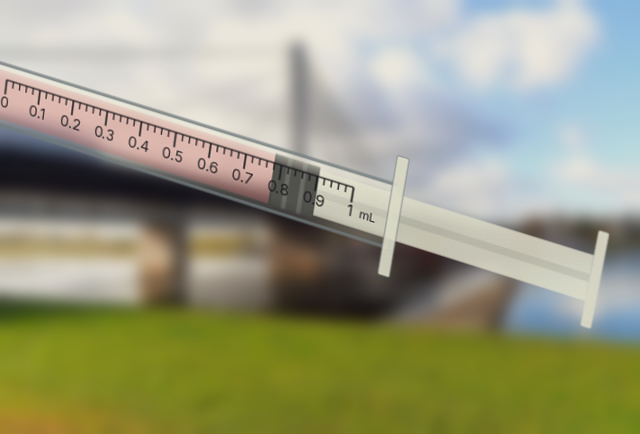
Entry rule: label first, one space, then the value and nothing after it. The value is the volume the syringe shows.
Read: 0.78 mL
